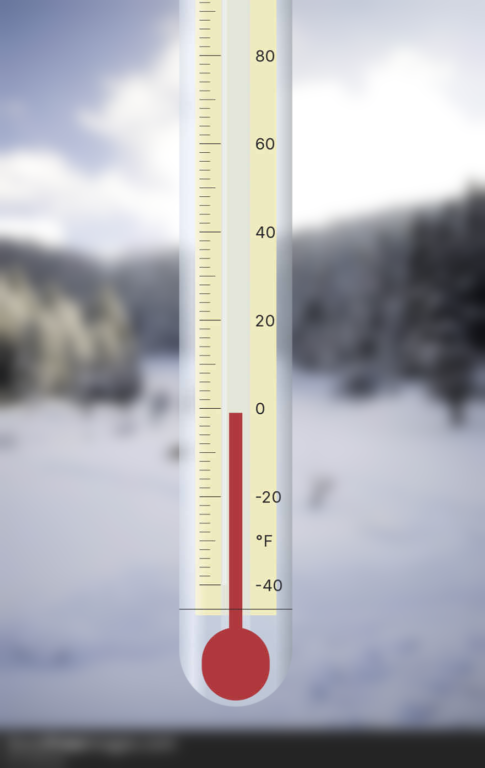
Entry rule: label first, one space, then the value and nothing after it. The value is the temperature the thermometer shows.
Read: -1 °F
